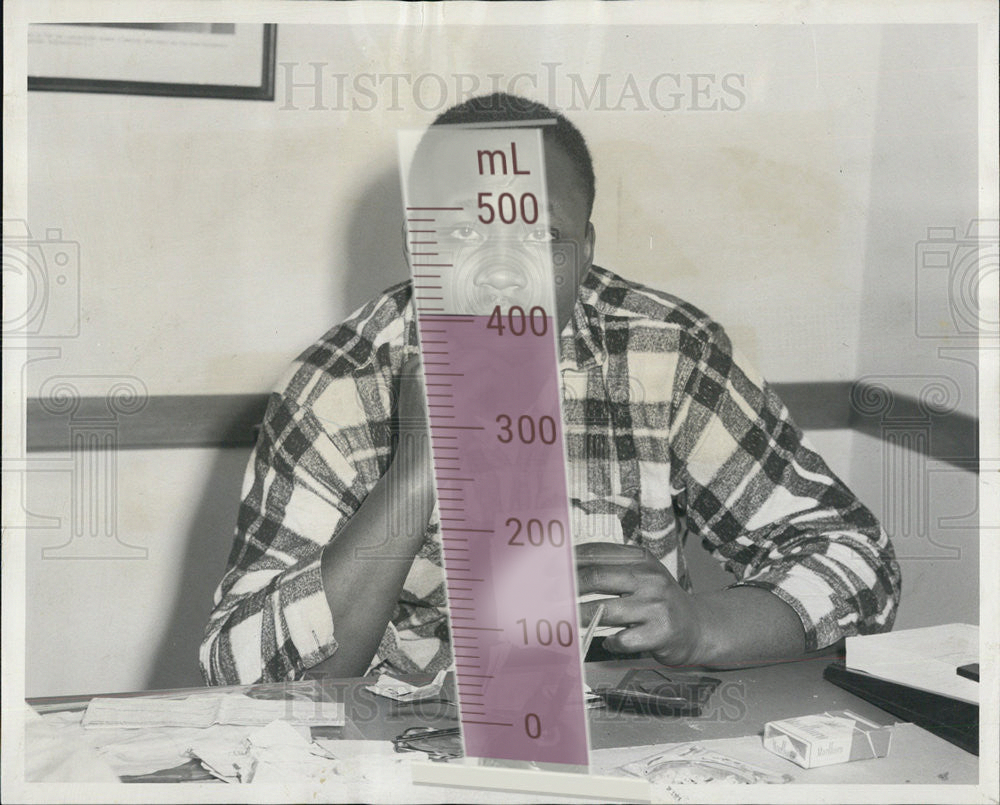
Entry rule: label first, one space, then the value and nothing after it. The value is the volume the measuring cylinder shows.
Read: 405 mL
